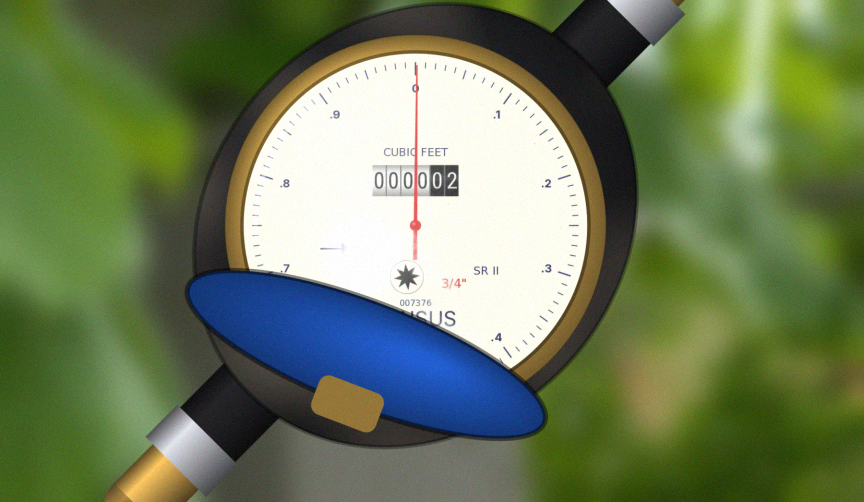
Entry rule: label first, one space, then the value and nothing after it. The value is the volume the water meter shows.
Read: 2.00 ft³
